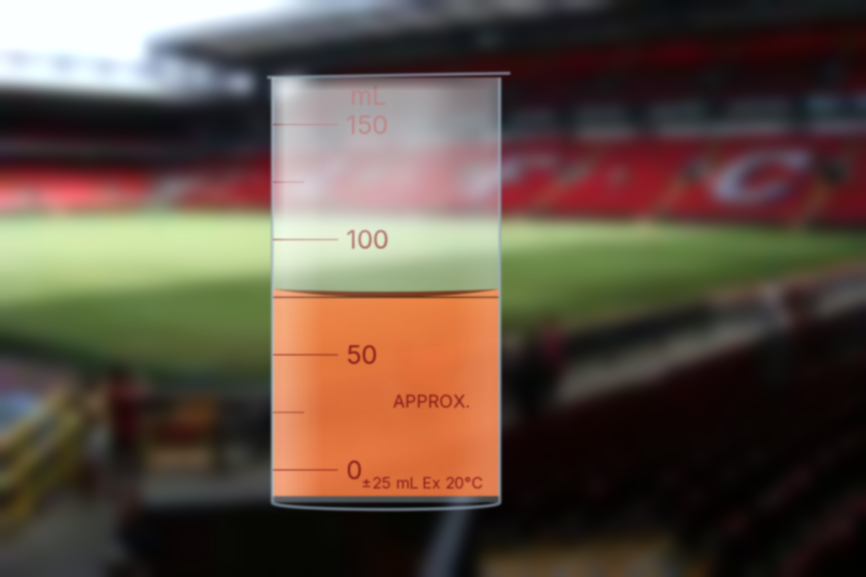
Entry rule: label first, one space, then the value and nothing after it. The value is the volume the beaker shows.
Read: 75 mL
